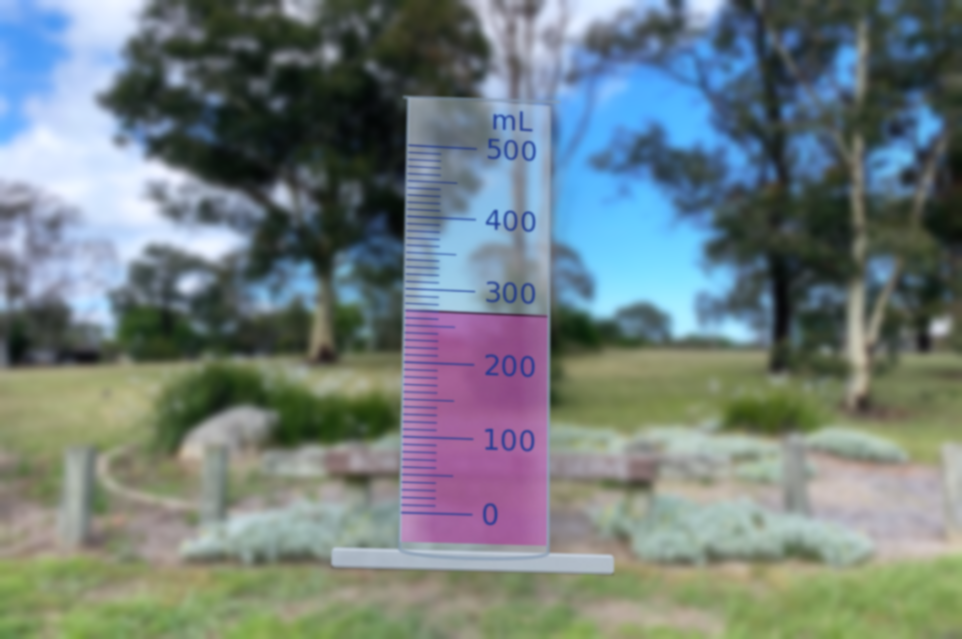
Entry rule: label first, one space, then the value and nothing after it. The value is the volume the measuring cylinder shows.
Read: 270 mL
